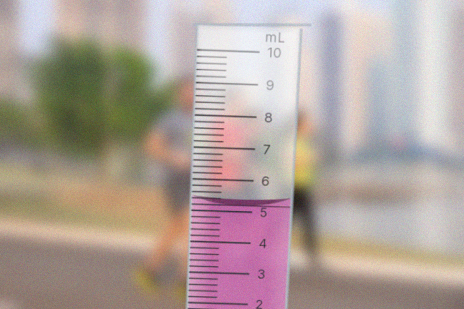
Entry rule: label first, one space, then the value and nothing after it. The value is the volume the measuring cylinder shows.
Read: 5.2 mL
